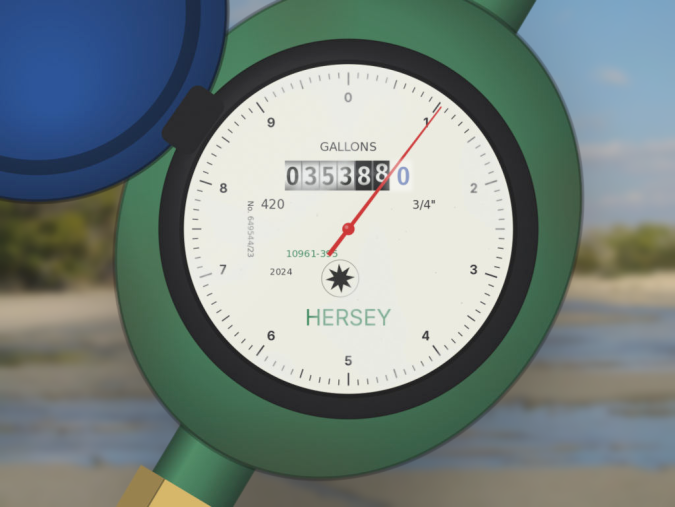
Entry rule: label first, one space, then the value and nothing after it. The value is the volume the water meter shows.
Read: 353881.0 gal
